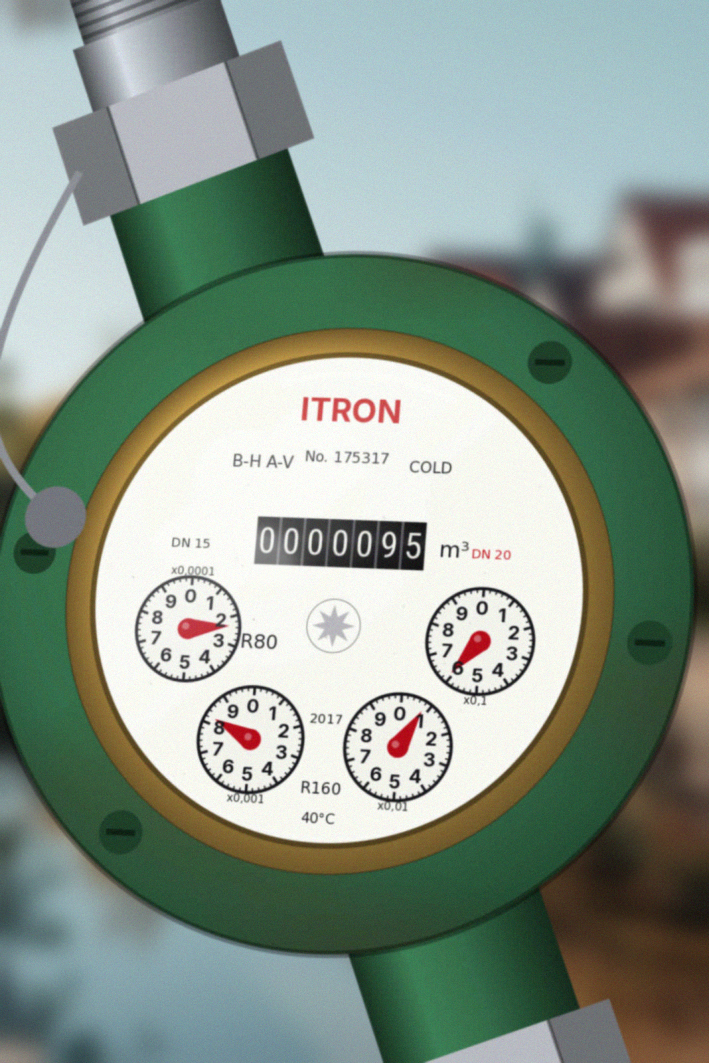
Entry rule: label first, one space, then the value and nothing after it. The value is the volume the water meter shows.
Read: 95.6082 m³
